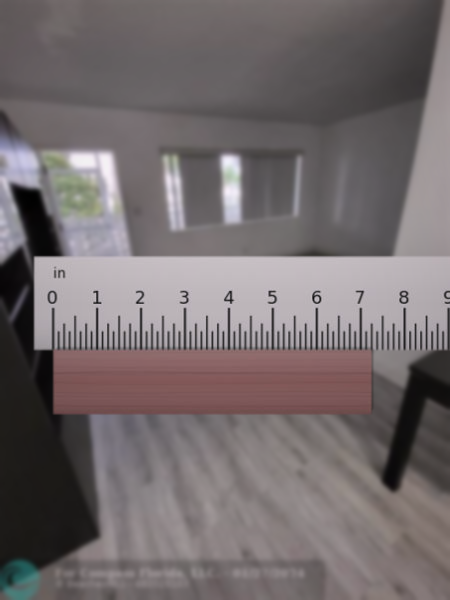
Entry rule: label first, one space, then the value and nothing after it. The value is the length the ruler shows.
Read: 7.25 in
